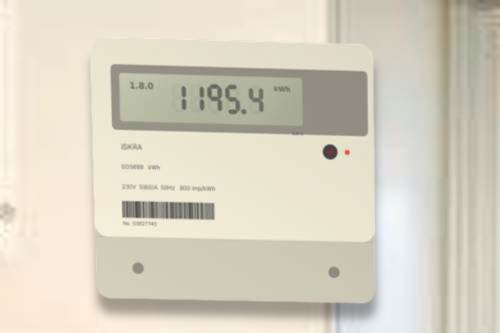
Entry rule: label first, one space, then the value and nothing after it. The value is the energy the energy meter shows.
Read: 1195.4 kWh
